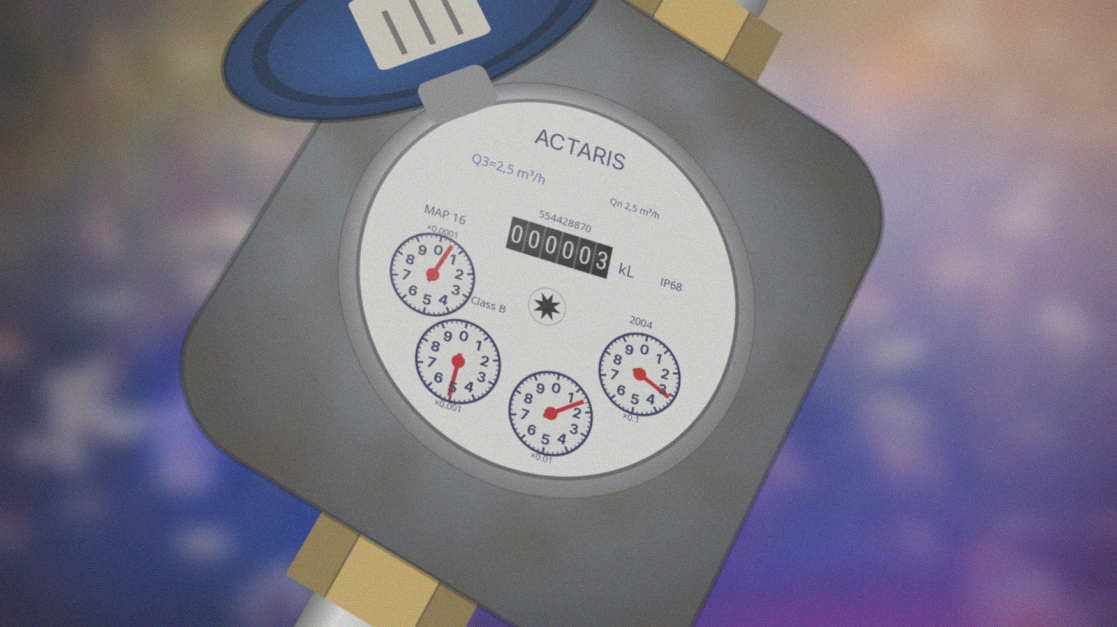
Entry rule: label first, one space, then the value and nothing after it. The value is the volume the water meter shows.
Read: 3.3150 kL
